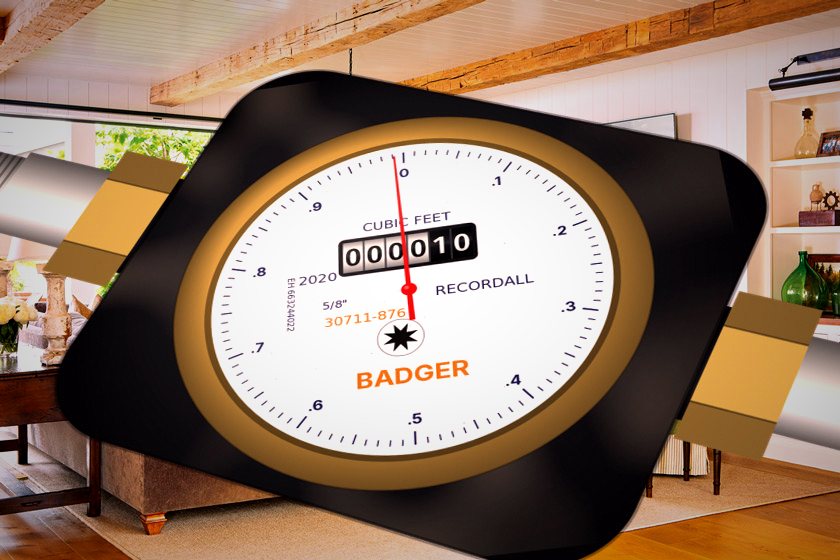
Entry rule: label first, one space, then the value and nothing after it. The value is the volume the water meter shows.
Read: 9.99 ft³
